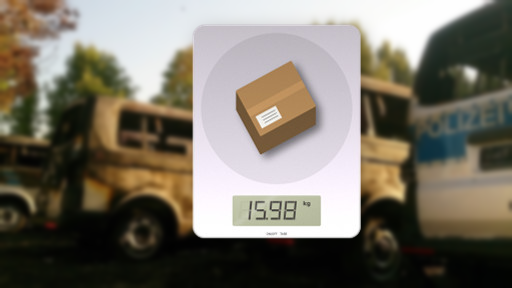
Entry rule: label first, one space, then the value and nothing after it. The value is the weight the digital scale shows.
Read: 15.98 kg
